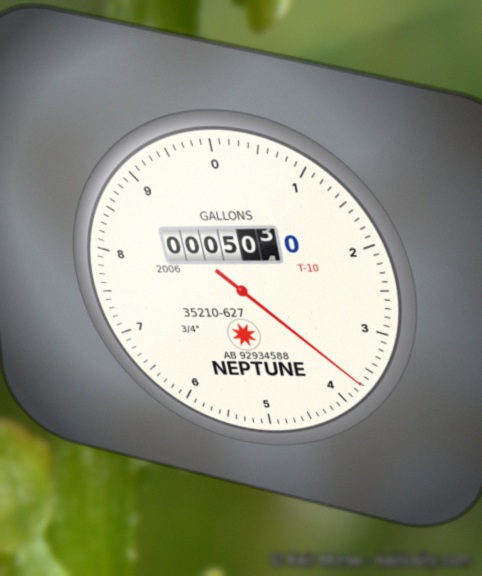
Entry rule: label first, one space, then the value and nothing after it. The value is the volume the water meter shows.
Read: 5033.7 gal
